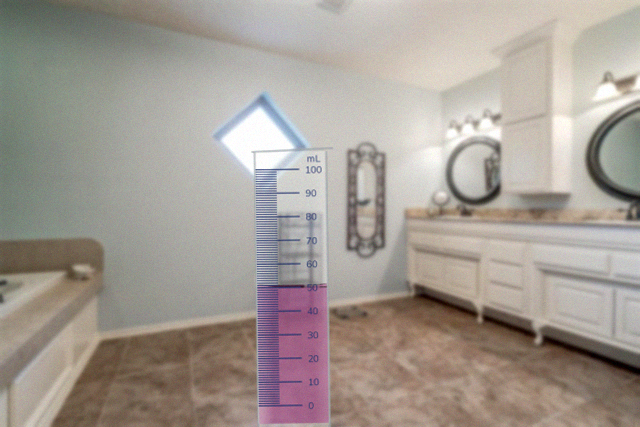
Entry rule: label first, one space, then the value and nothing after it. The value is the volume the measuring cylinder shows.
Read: 50 mL
